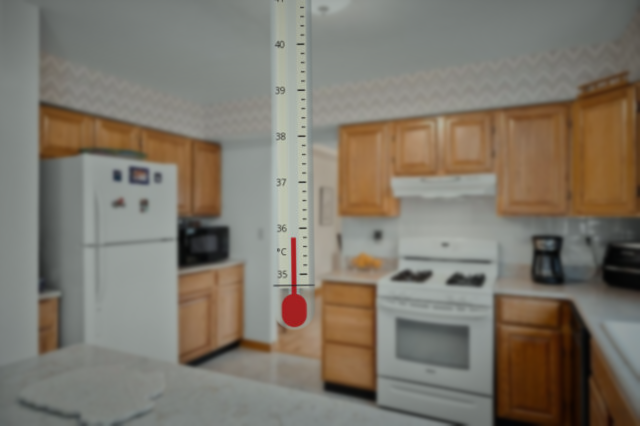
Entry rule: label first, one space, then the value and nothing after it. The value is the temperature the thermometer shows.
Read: 35.8 °C
